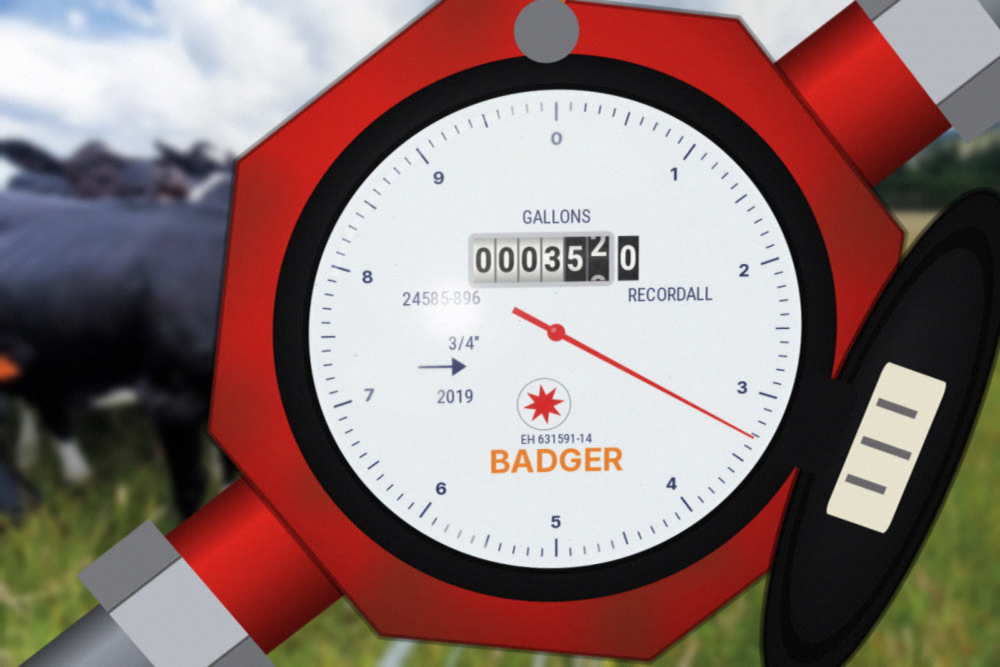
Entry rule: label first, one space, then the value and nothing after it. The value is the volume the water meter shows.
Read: 3523.3 gal
